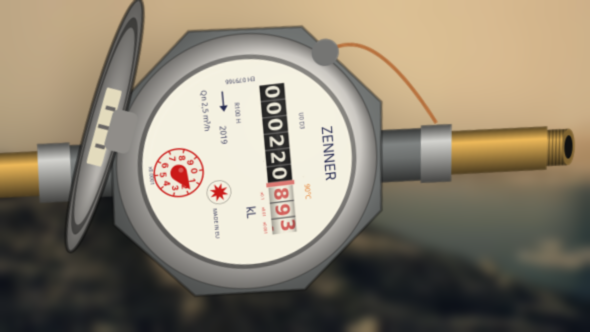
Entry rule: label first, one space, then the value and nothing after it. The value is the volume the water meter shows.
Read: 220.8931 kL
